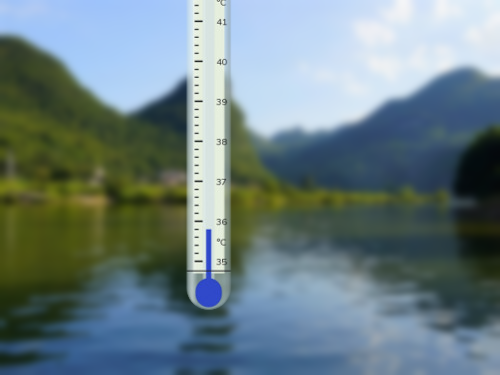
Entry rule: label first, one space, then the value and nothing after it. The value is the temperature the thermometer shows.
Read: 35.8 °C
